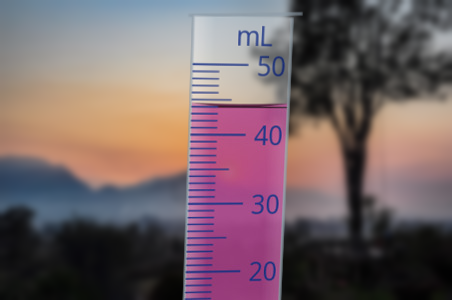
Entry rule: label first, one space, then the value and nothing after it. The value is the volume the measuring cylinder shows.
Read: 44 mL
